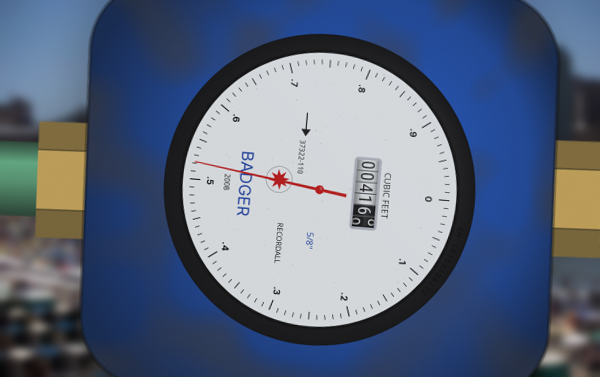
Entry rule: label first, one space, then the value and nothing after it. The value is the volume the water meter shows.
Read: 4168.52 ft³
